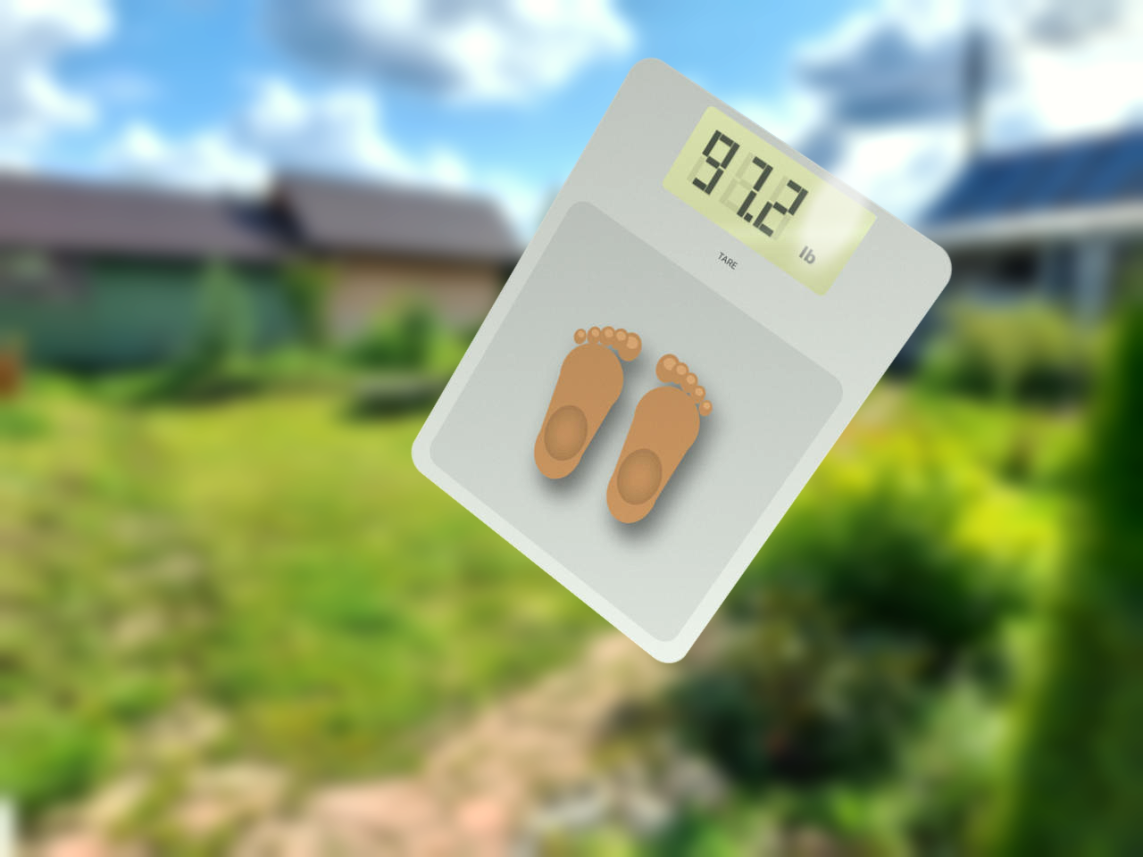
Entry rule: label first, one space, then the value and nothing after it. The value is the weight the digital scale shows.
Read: 97.2 lb
